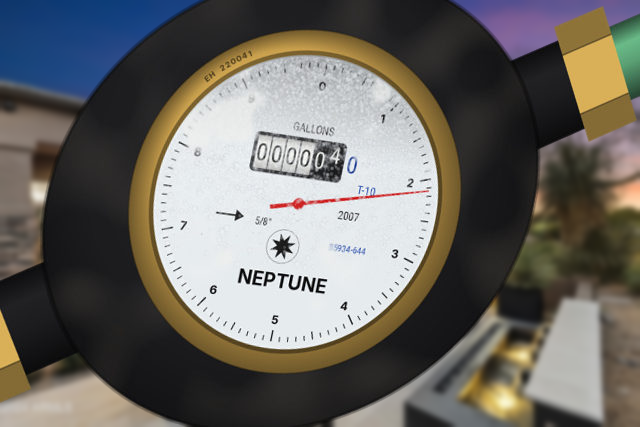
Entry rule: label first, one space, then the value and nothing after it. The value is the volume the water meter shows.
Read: 42.1 gal
